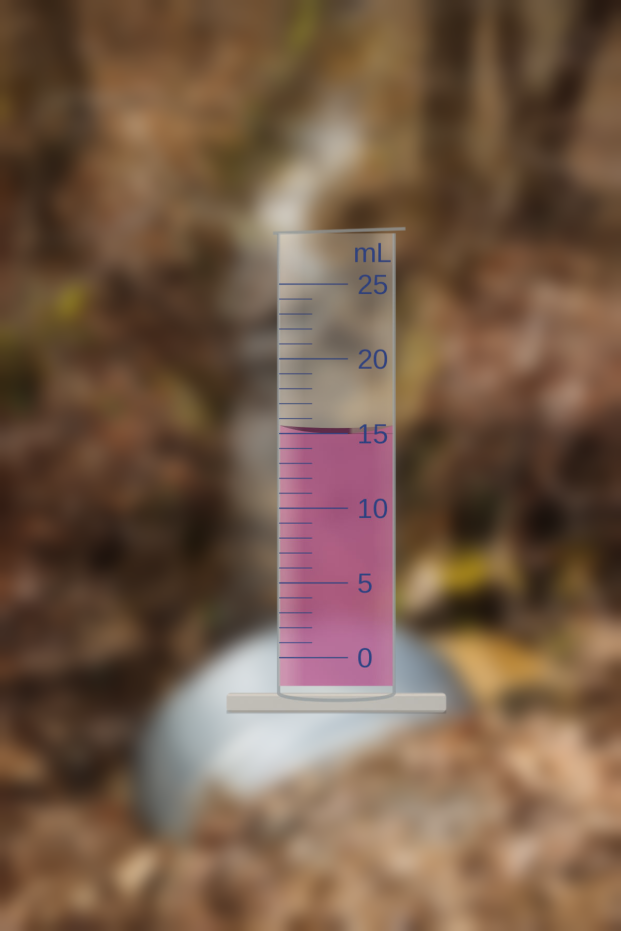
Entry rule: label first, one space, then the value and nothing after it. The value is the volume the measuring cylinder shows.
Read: 15 mL
